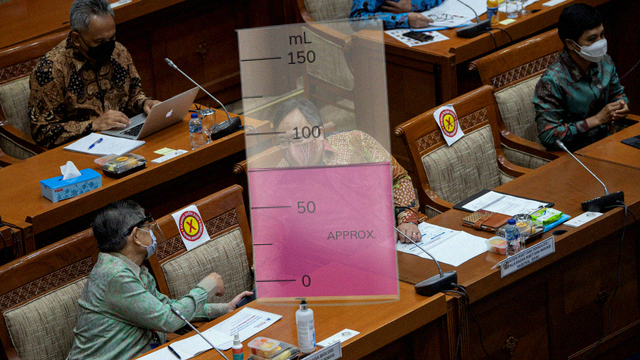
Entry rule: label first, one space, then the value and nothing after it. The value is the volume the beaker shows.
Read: 75 mL
